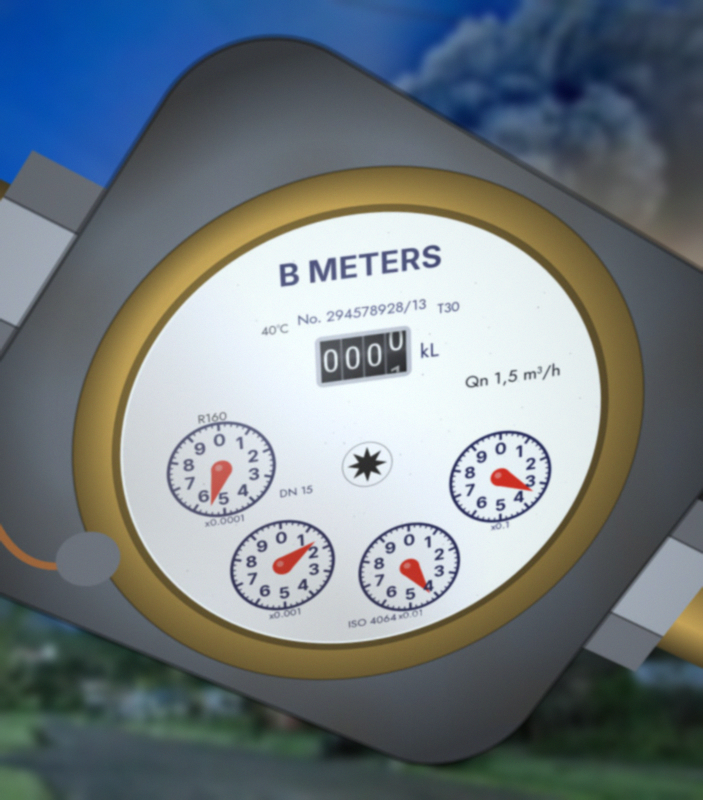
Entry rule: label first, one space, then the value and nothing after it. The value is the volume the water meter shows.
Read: 0.3415 kL
